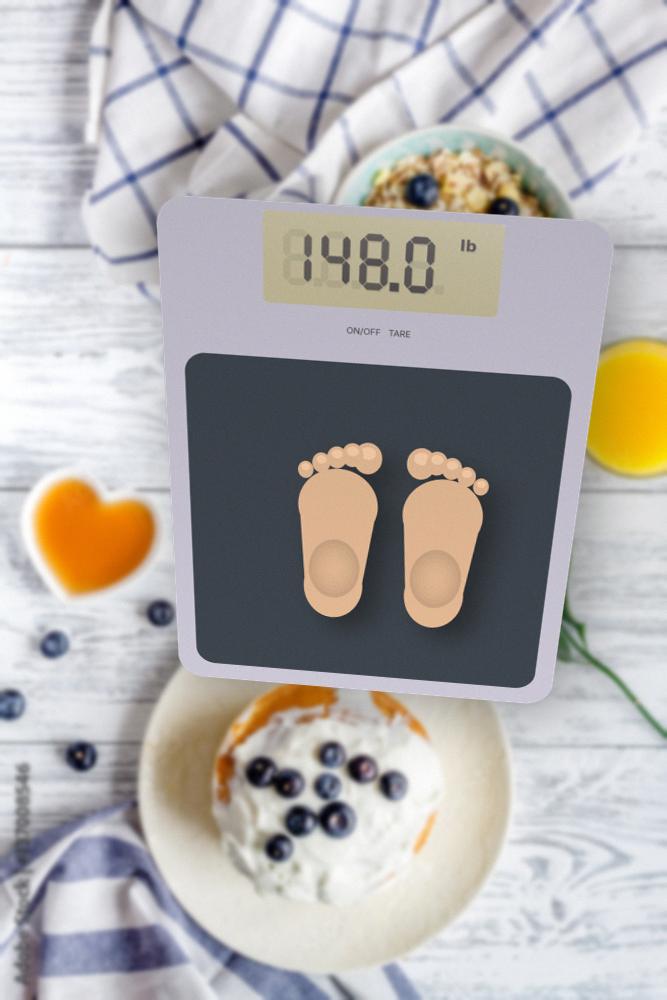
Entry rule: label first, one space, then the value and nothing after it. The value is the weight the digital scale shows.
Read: 148.0 lb
